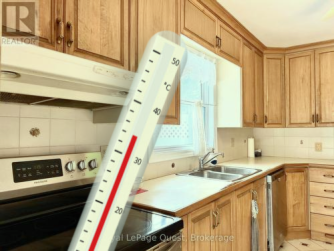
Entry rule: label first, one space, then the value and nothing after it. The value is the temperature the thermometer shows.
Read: 34 °C
